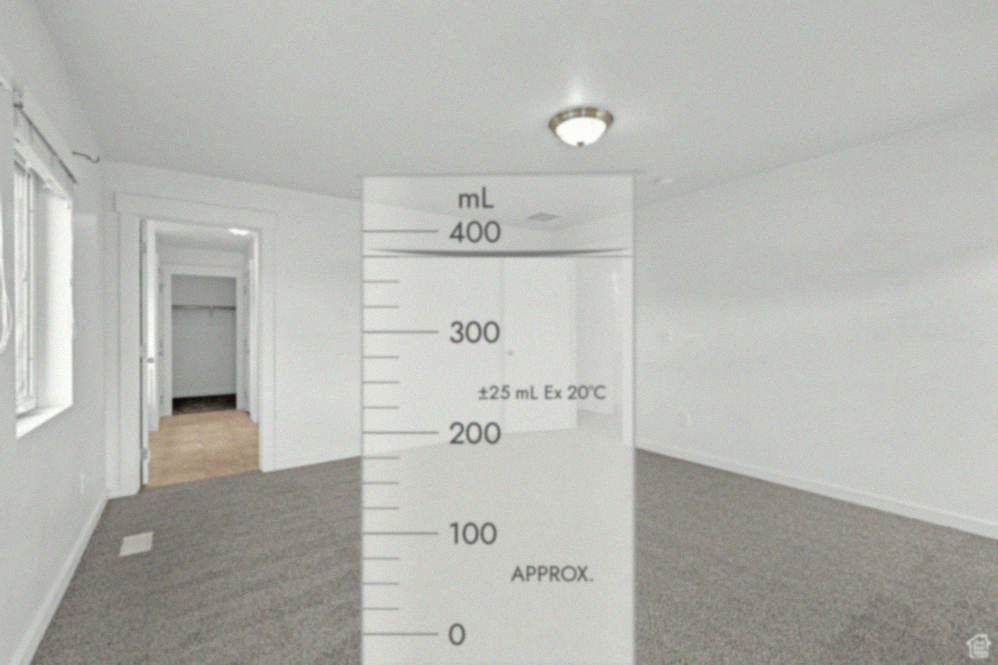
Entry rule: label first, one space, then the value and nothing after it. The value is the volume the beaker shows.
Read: 375 mL
